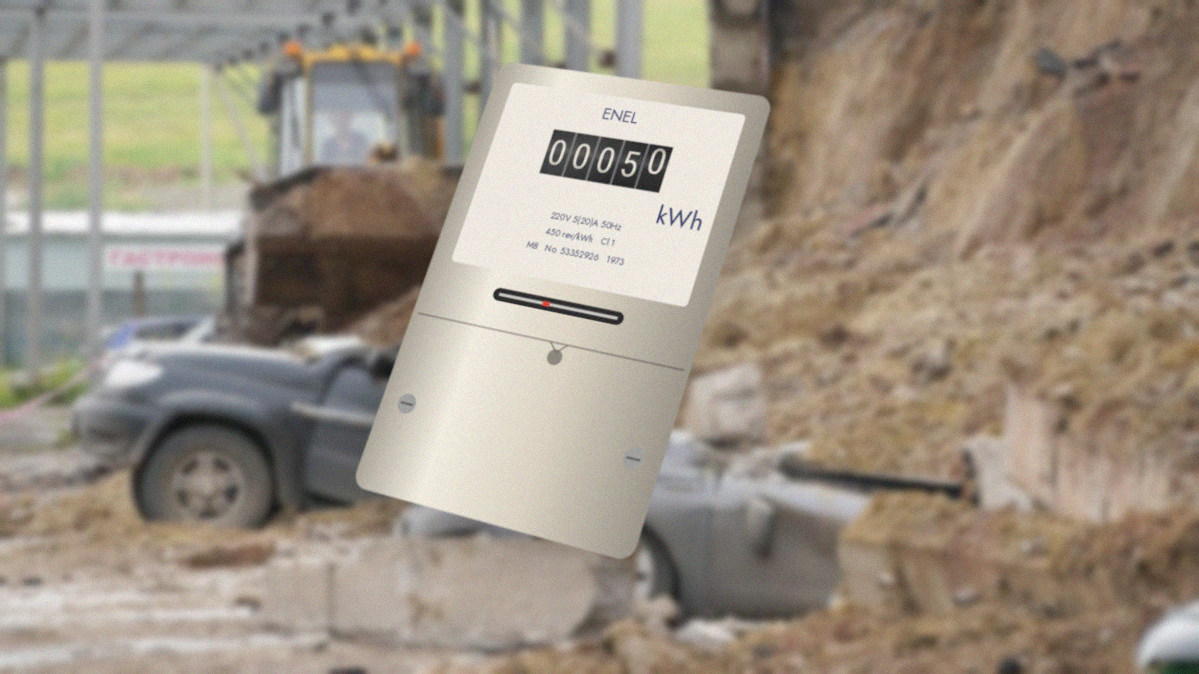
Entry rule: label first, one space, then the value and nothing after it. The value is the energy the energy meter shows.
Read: 50 kWh
